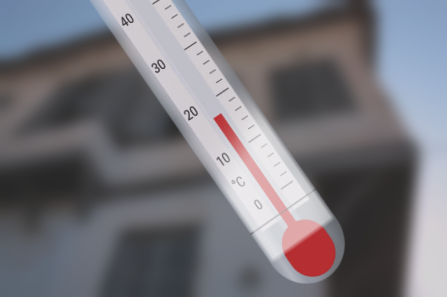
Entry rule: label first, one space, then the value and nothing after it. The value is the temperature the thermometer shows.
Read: 17 °C
